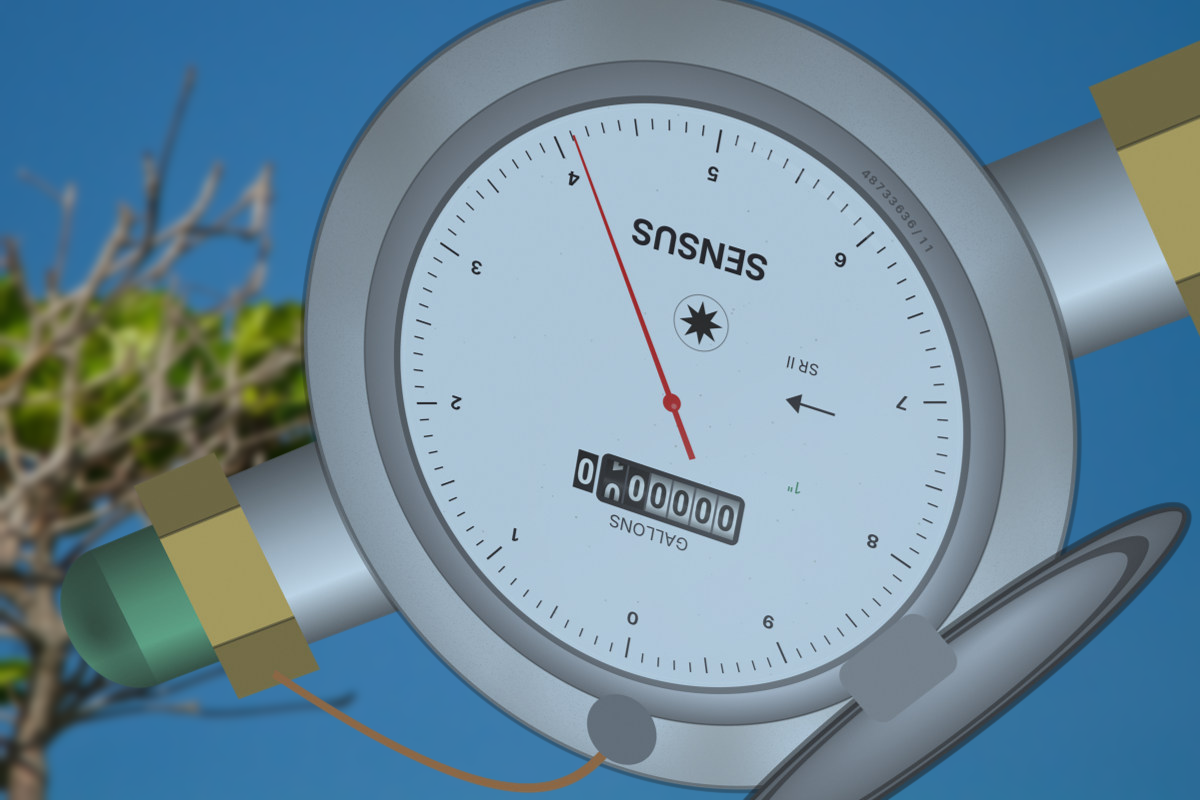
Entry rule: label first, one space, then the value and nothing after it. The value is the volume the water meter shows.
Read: 4.1 gal
